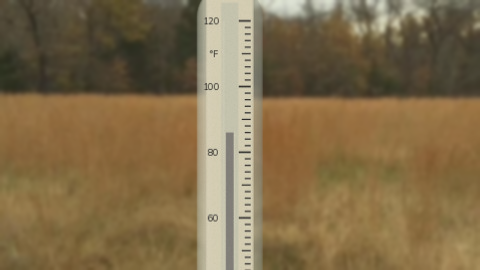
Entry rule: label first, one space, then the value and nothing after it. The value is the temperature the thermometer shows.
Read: 86 °F
